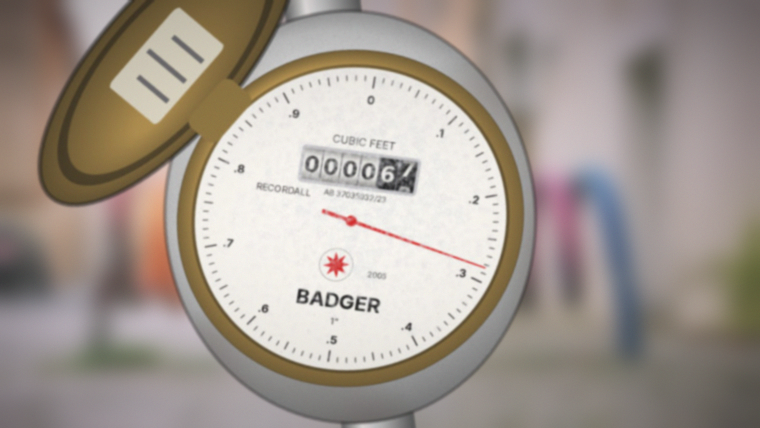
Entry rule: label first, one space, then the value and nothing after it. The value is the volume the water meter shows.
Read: 67.28 ft³
